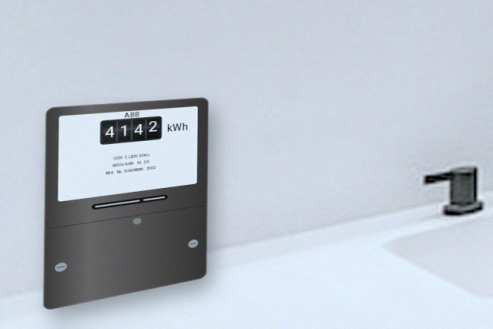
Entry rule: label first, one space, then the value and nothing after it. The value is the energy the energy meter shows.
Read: 4142 kWh
